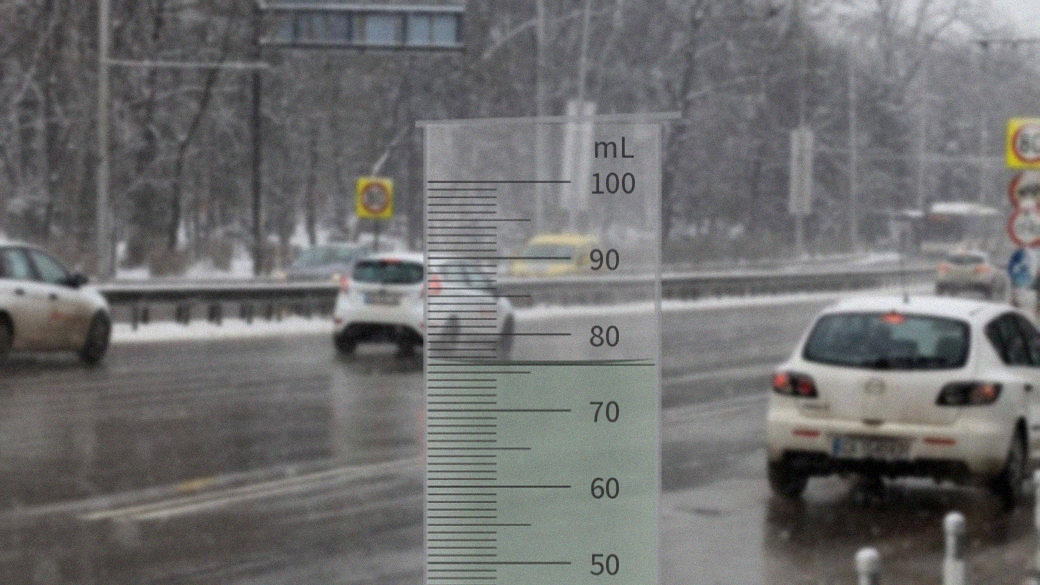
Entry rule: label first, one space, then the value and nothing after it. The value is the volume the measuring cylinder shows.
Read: 76 mL
